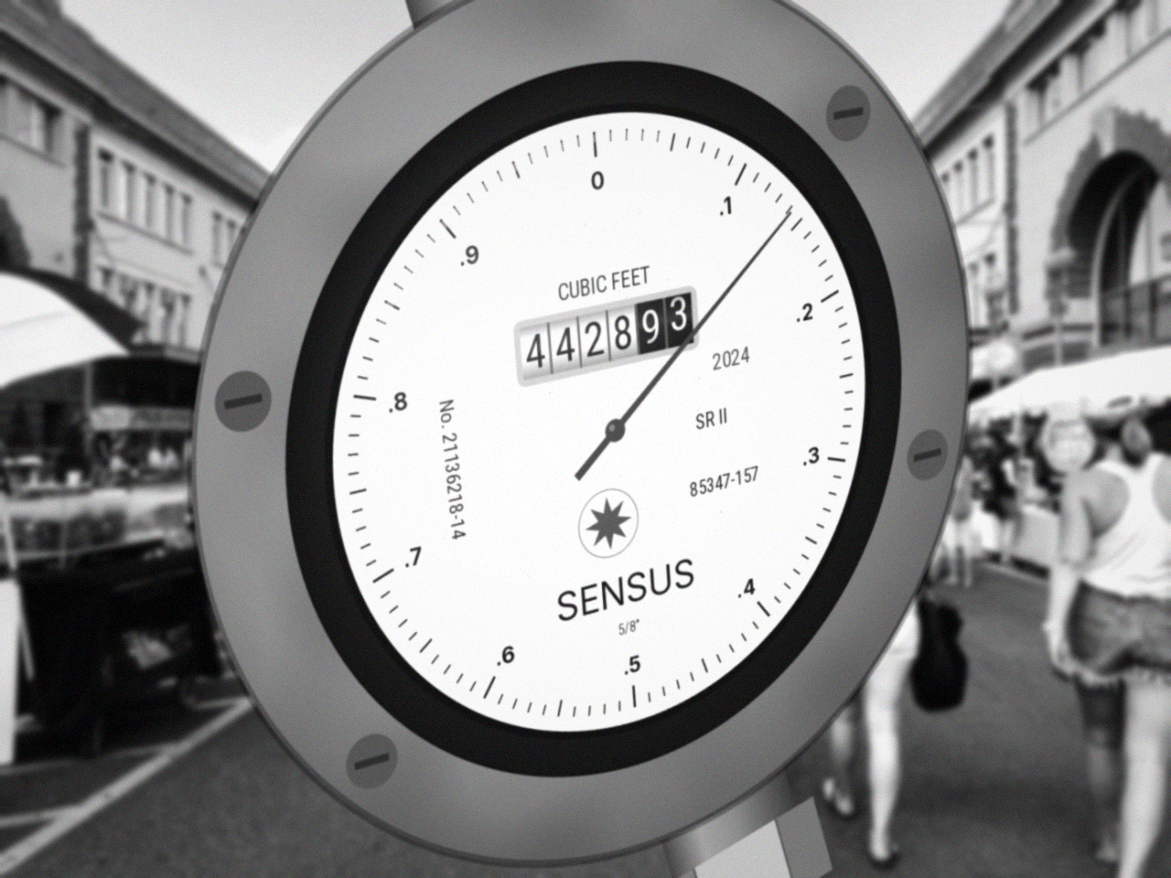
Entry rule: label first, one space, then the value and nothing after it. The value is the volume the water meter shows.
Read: 442893.14 ft³
